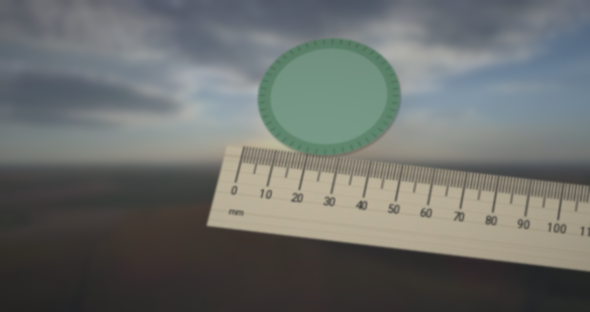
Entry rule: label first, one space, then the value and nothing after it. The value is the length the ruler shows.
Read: 45 mm
